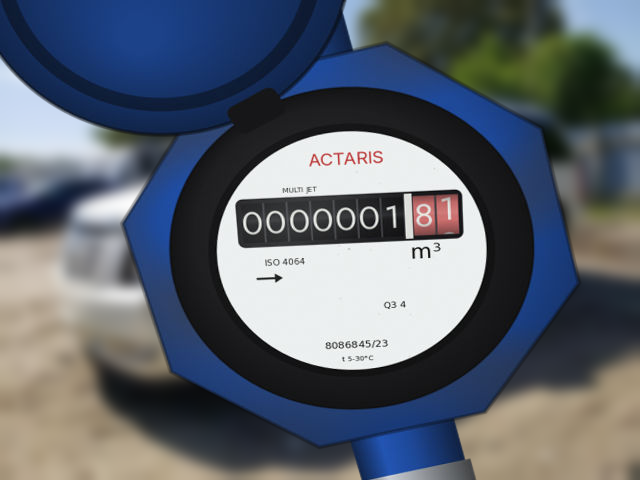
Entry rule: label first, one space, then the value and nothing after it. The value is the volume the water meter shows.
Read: 1.81 m³
